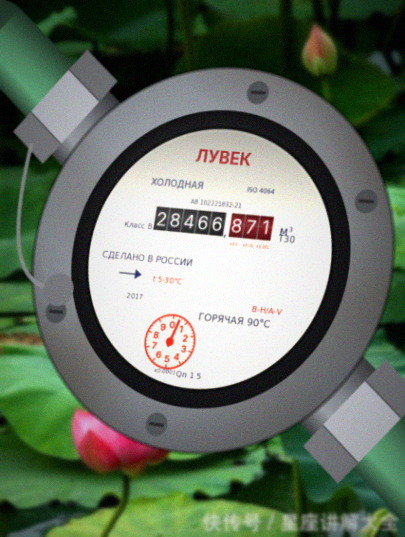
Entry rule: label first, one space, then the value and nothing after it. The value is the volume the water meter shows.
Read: 28466.8710 m³
